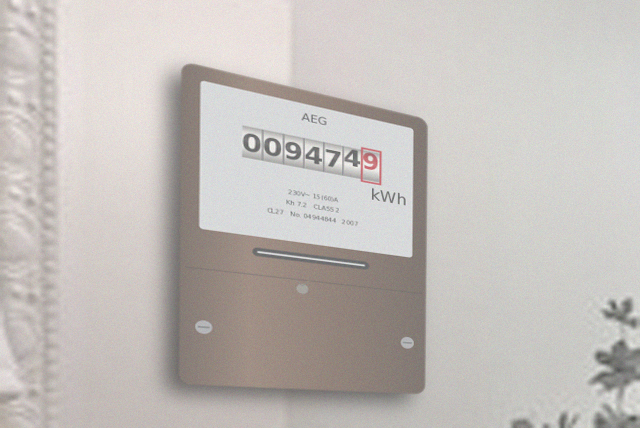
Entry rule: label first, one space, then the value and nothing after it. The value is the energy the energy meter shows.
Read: 9474.9 kWh
